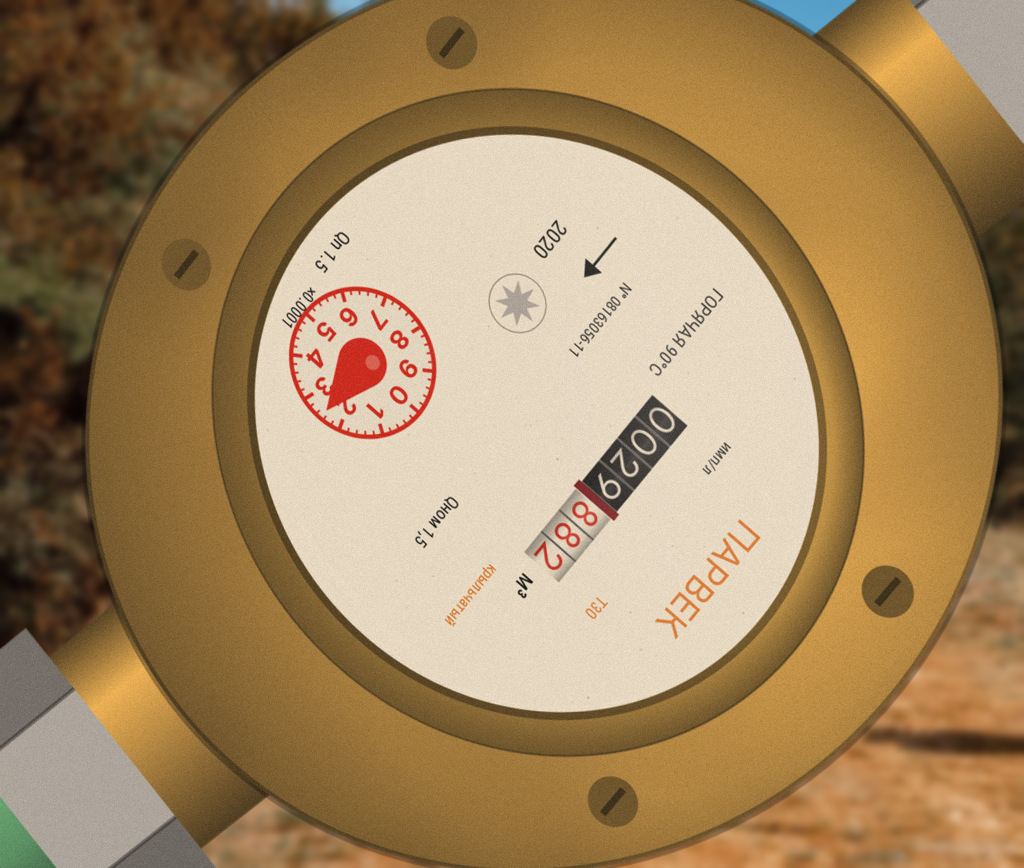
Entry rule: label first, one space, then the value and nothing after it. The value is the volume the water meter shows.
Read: 29.8822 m³
